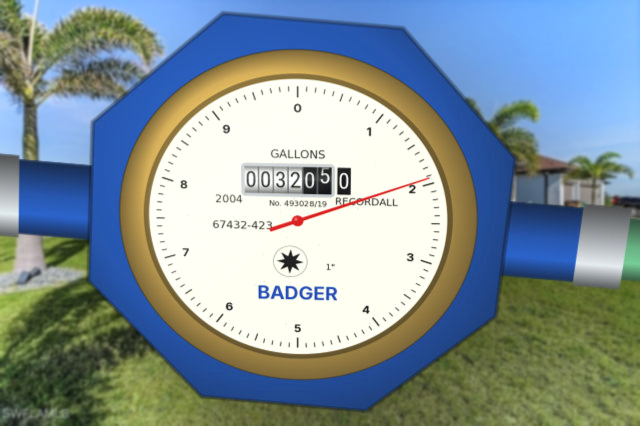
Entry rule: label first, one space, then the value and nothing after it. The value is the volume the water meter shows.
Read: 32051.9 gal
